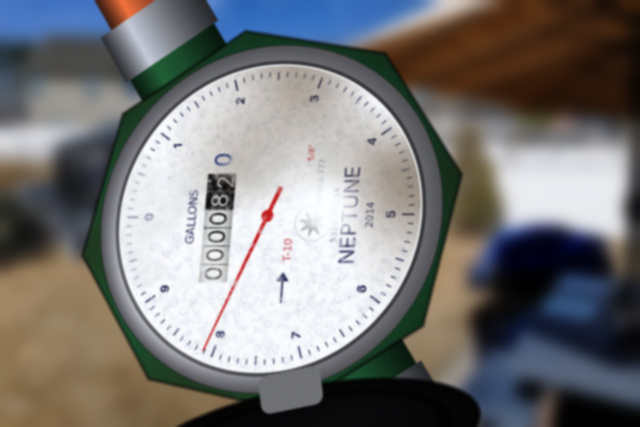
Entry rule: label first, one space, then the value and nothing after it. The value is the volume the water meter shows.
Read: 818.1 gal
